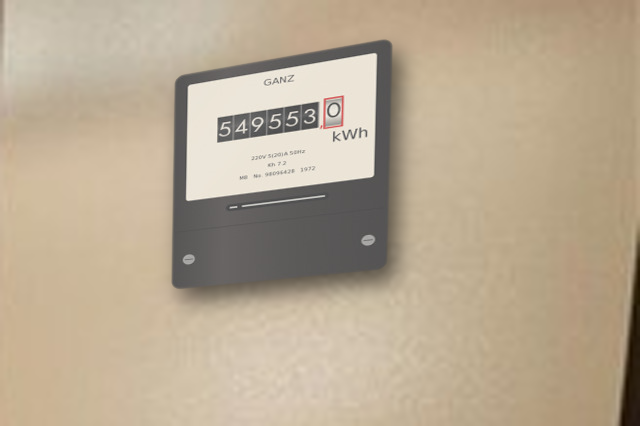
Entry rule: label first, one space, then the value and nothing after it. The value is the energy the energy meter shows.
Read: 549553.0 kWh
